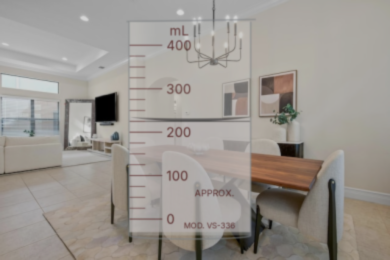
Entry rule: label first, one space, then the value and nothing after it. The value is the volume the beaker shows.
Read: 225 mL
